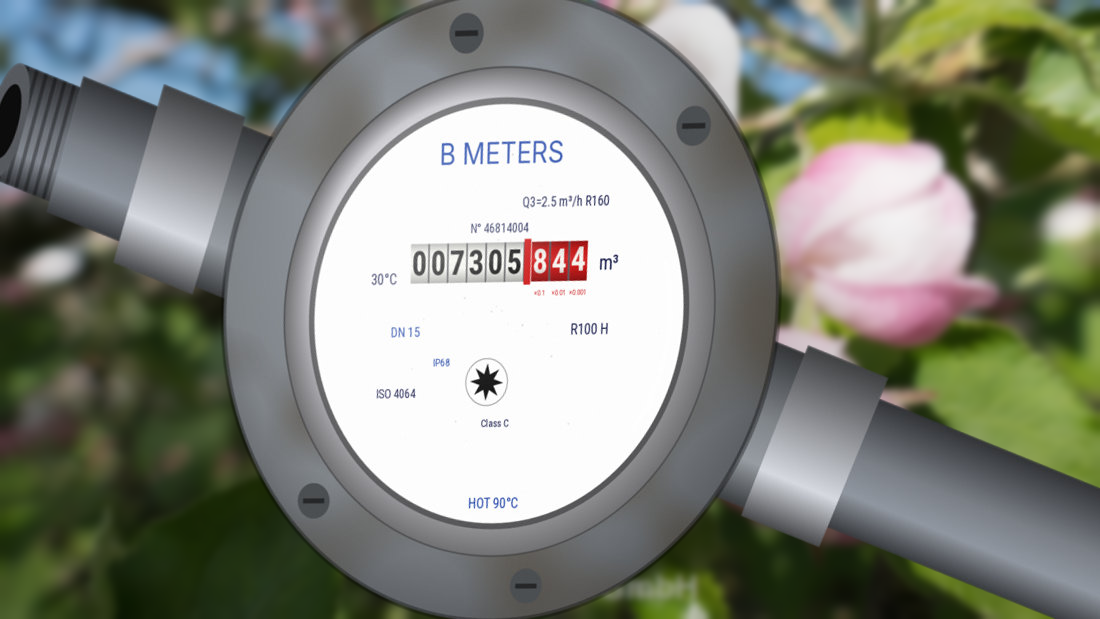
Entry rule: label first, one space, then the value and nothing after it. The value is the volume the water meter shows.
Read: 7305.844 m³
